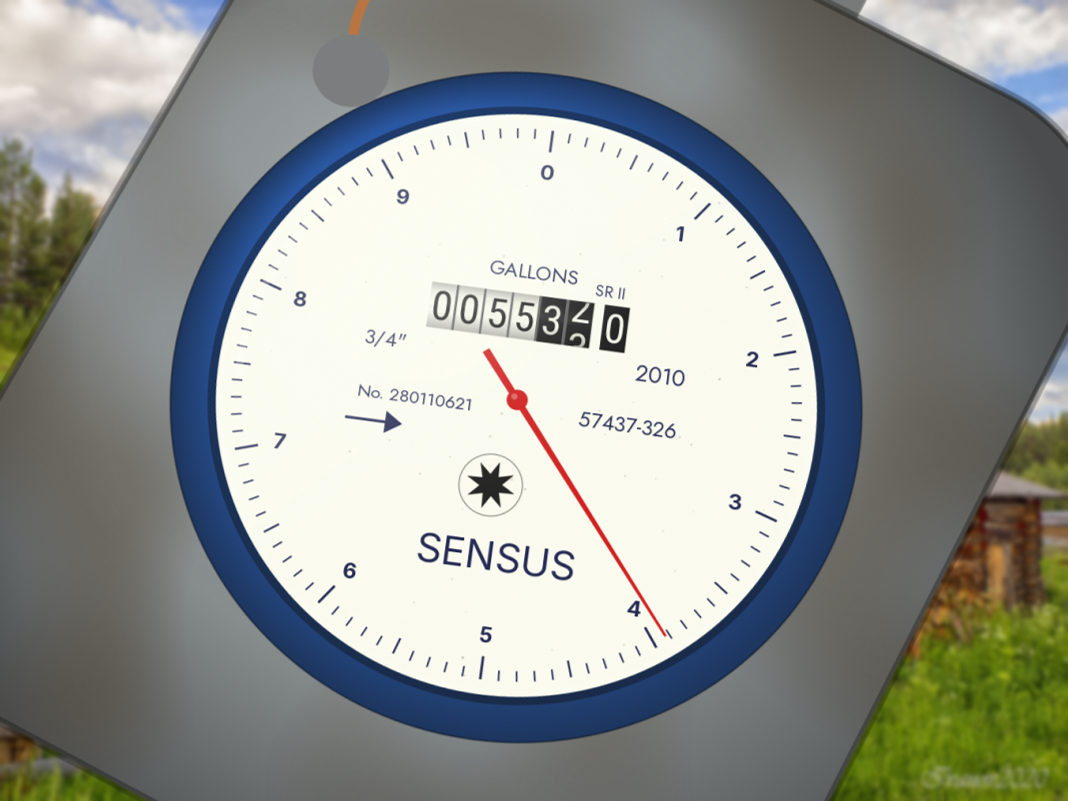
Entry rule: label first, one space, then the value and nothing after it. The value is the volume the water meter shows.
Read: 55323.9 gal
